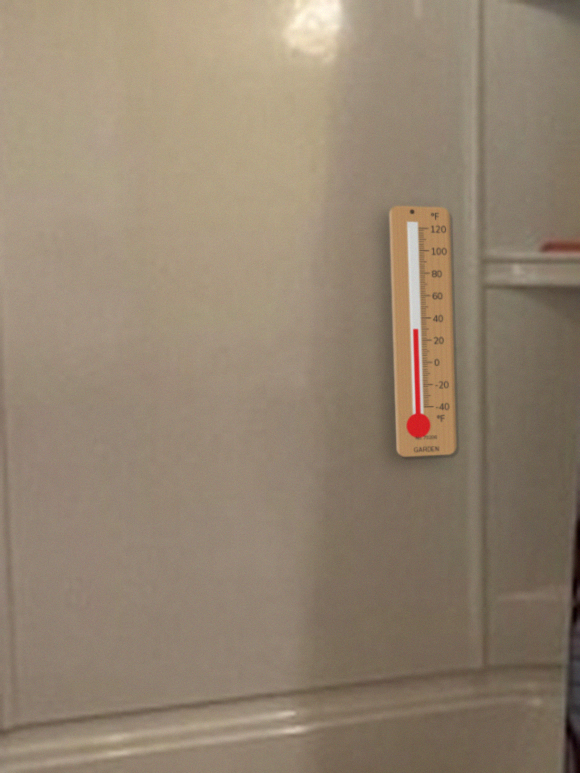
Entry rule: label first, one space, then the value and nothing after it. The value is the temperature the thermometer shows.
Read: 30 °F
